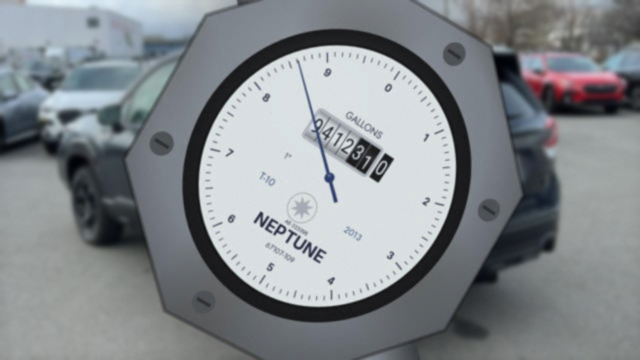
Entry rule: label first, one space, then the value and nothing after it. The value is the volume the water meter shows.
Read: 9412308.6 gal
